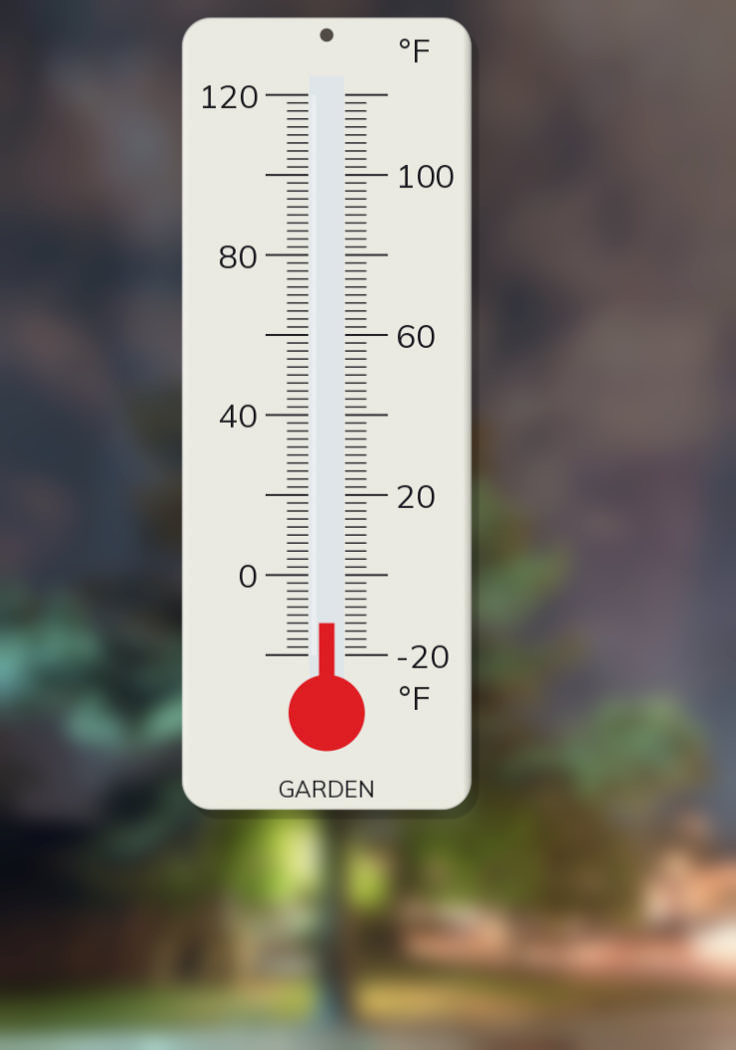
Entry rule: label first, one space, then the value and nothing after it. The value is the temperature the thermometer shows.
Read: -12 °F
